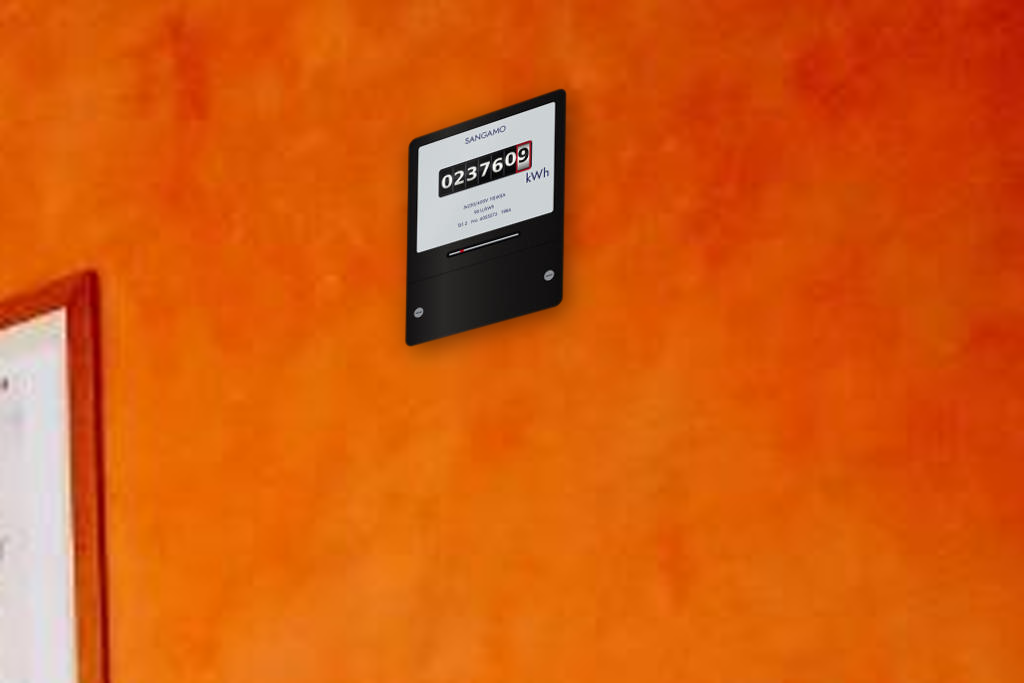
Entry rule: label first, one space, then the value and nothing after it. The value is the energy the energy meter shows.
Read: 23760.9 kWh
